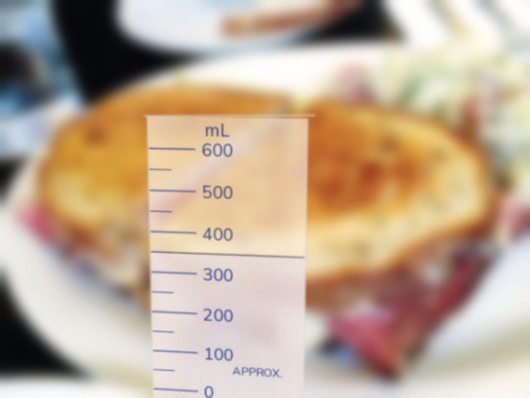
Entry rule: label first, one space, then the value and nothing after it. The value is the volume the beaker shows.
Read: 350 mL
